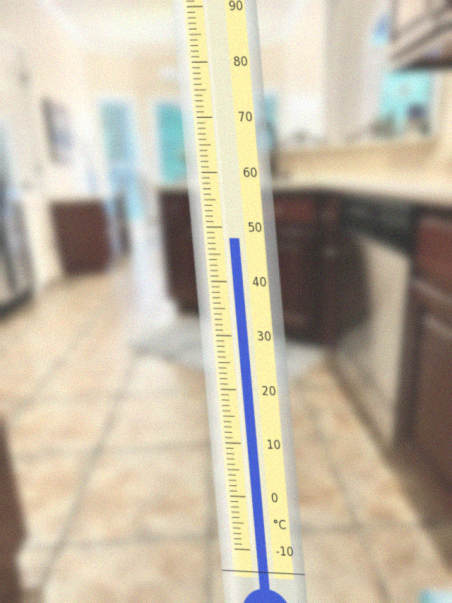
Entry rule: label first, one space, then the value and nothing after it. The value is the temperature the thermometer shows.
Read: 48 °C
